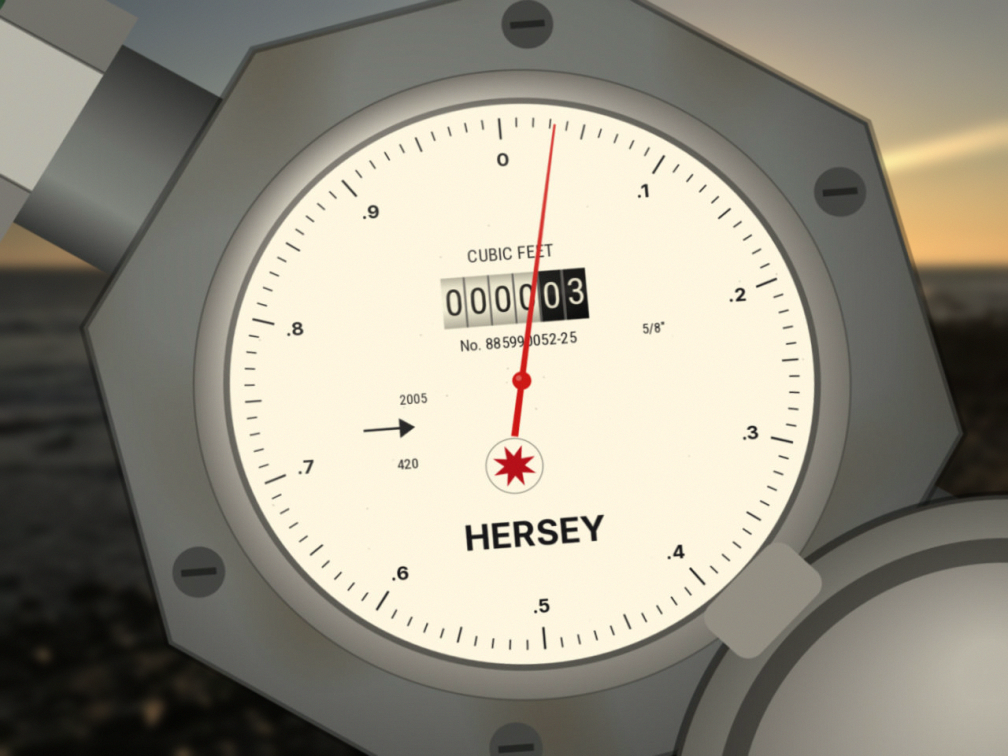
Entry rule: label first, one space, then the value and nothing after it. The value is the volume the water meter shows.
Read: 3.03 ft³
